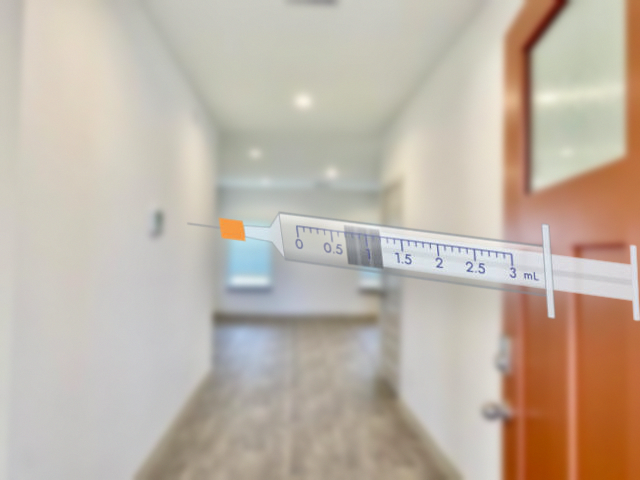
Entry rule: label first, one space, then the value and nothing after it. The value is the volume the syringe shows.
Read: 0.7 mL
